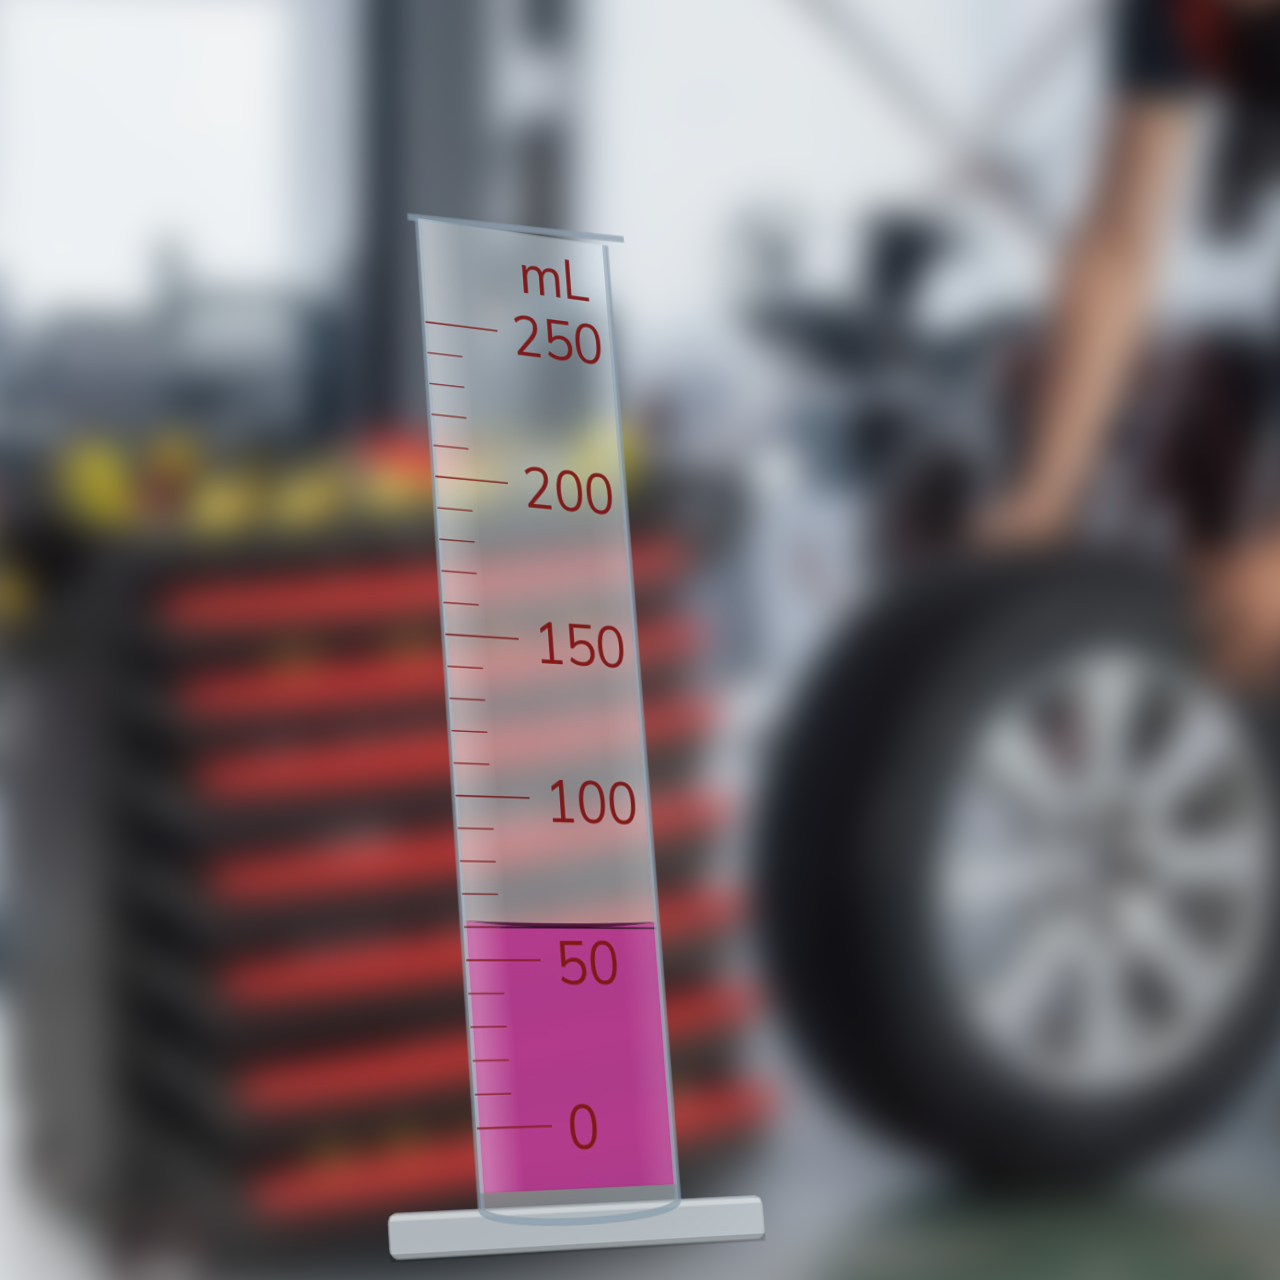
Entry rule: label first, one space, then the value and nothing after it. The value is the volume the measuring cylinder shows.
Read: 60 mL
